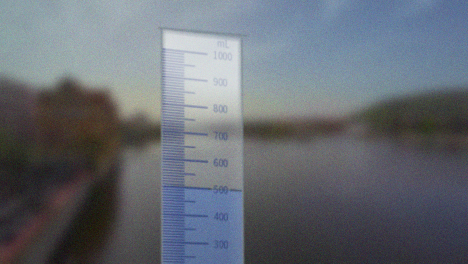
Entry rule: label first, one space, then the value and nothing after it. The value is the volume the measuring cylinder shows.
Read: 500 mL
